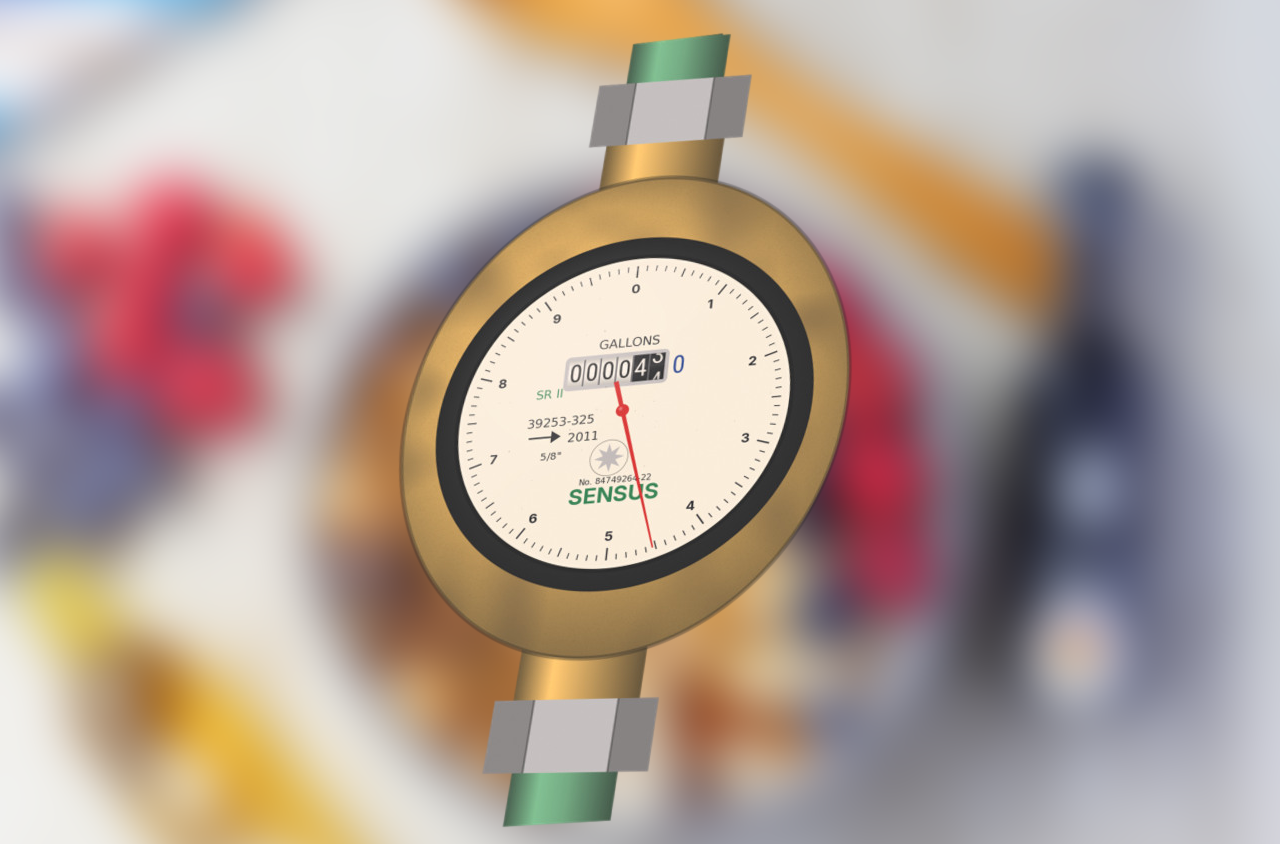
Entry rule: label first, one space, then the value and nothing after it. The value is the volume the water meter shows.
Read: 434.5 gal
